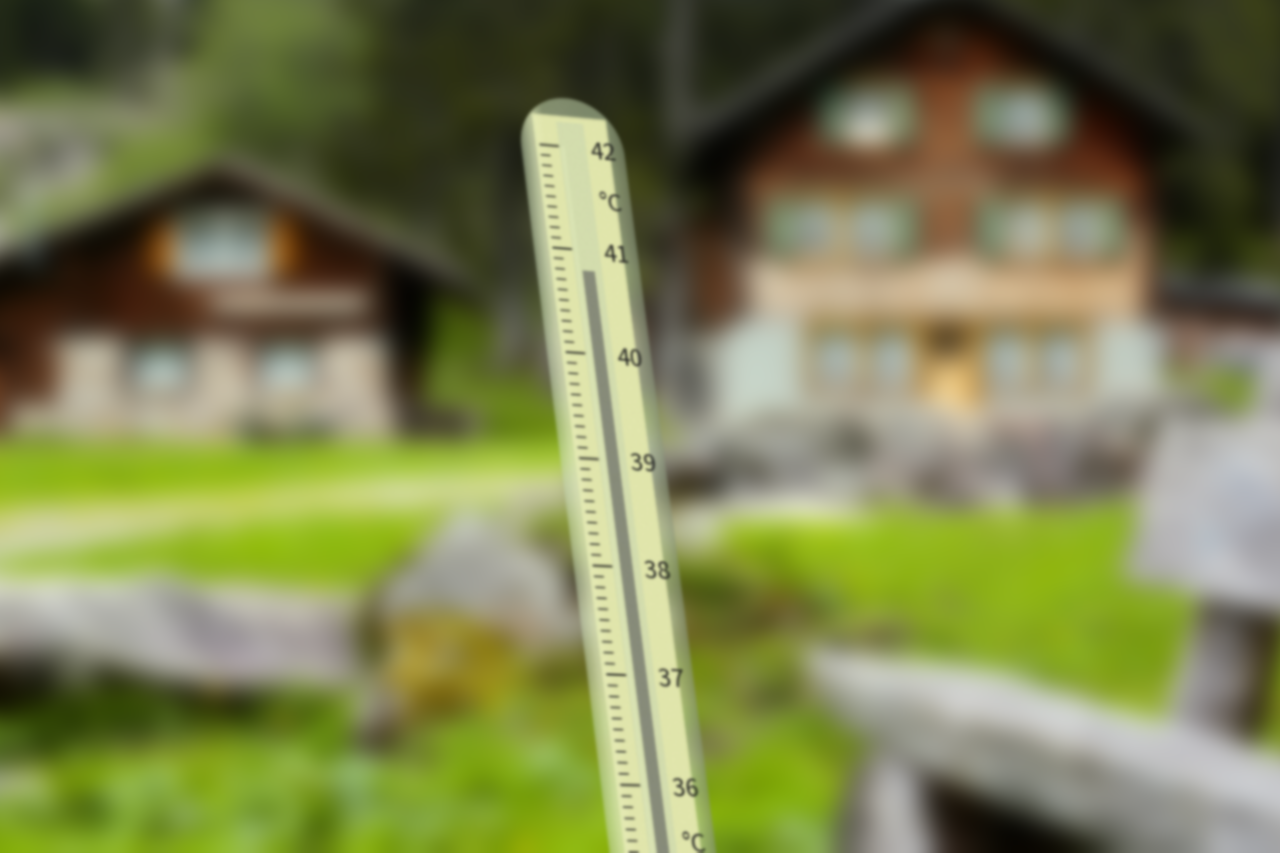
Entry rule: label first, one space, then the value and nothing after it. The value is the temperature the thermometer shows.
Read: 40.8 °C
